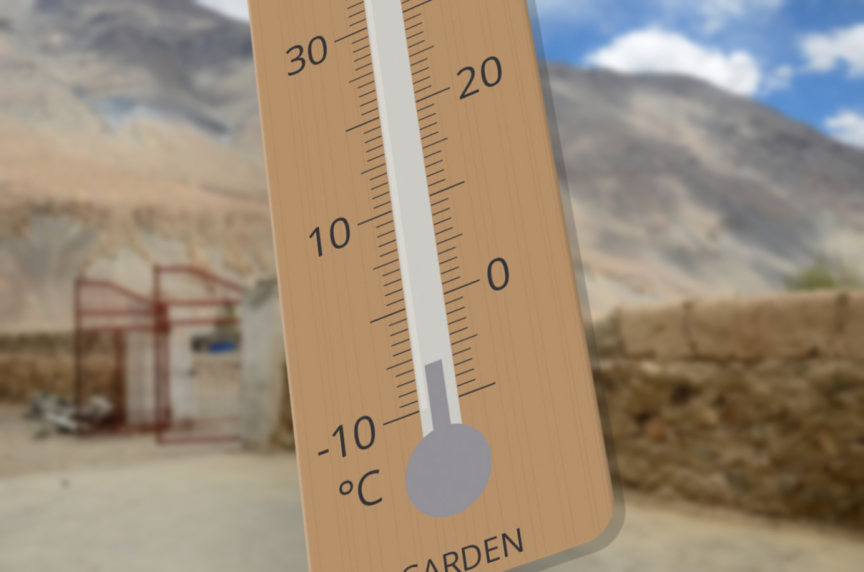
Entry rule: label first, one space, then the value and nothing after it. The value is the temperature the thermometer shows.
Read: -6 °C
